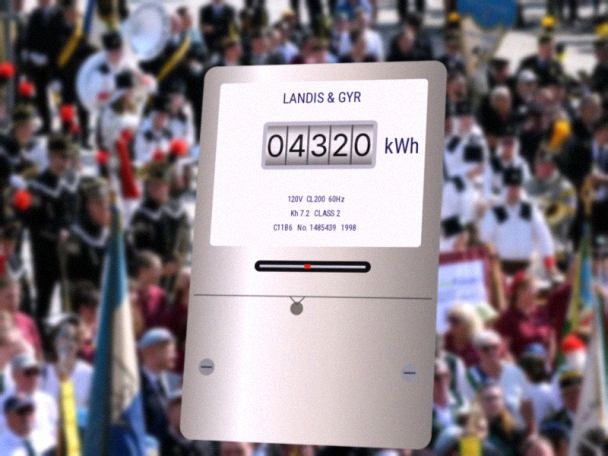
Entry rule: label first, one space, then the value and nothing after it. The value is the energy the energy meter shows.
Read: 4320 kWh
